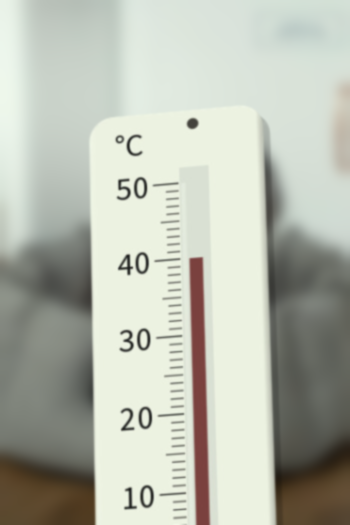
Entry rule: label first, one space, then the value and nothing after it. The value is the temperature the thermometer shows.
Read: 40 °C
